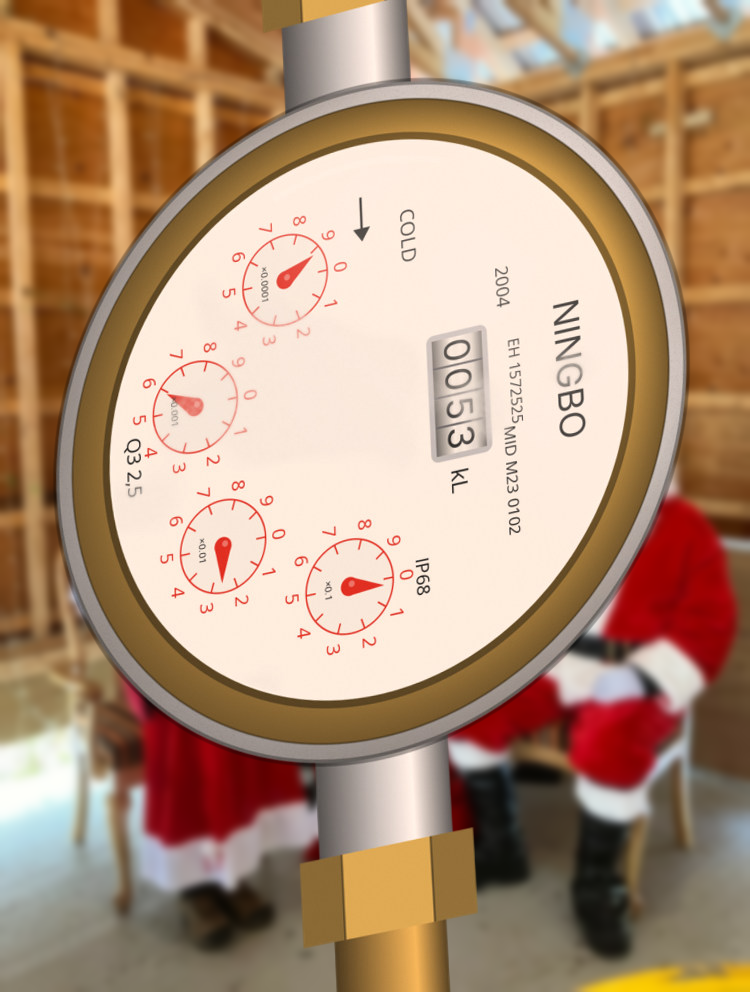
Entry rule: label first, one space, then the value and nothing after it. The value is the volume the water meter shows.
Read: 53.0259 kL
